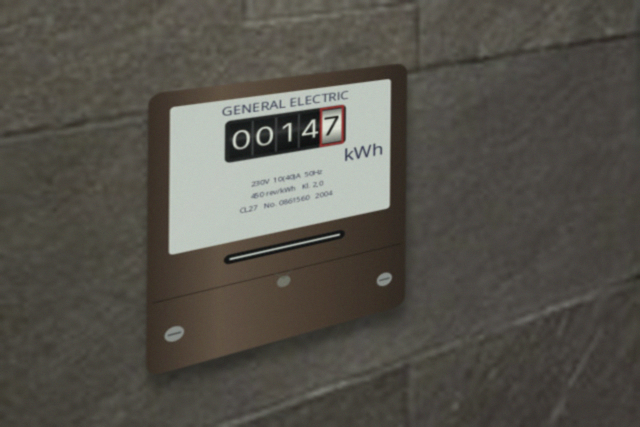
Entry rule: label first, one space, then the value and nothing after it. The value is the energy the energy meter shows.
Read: 14.7 kWh
